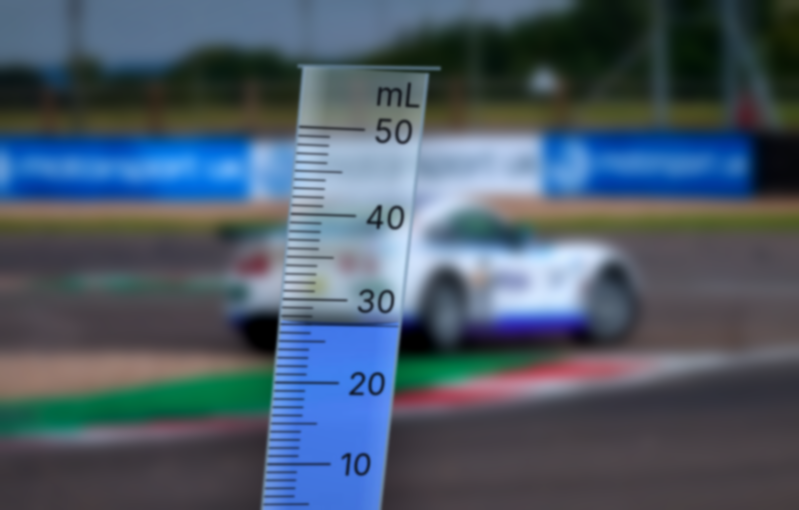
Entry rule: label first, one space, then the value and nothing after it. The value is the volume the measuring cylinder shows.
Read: 27 mL
